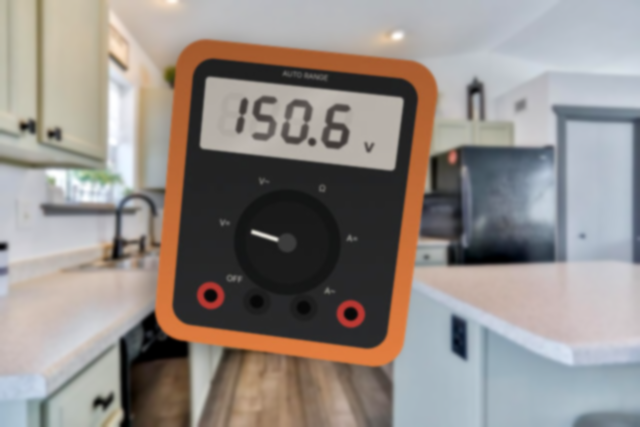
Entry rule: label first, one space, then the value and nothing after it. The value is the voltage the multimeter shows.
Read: 150.6 V
